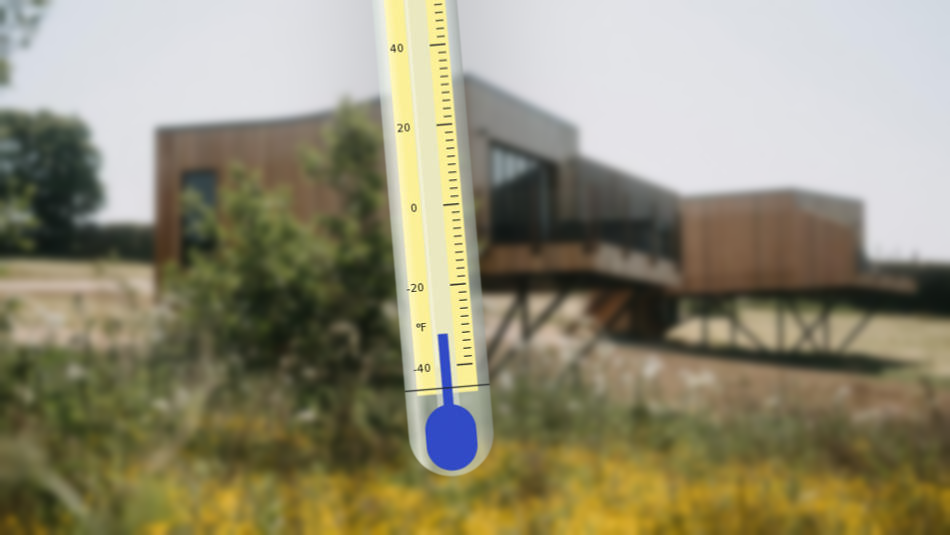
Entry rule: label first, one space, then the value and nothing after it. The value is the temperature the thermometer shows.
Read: -32 °F
